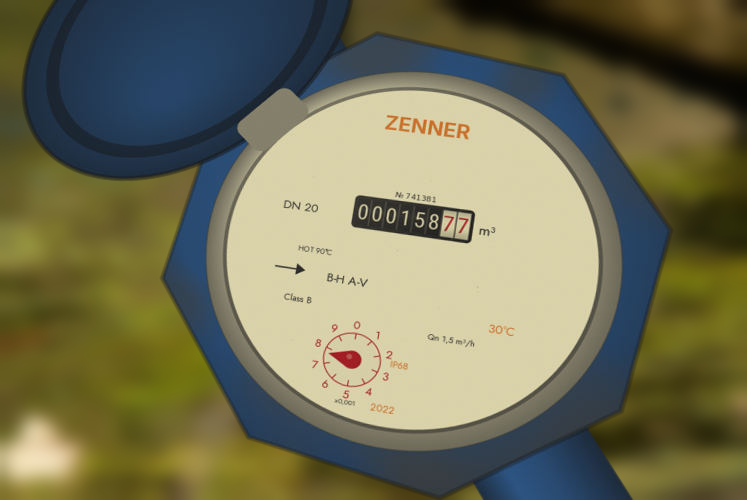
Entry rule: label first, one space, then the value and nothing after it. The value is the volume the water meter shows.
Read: 158.777 m³
